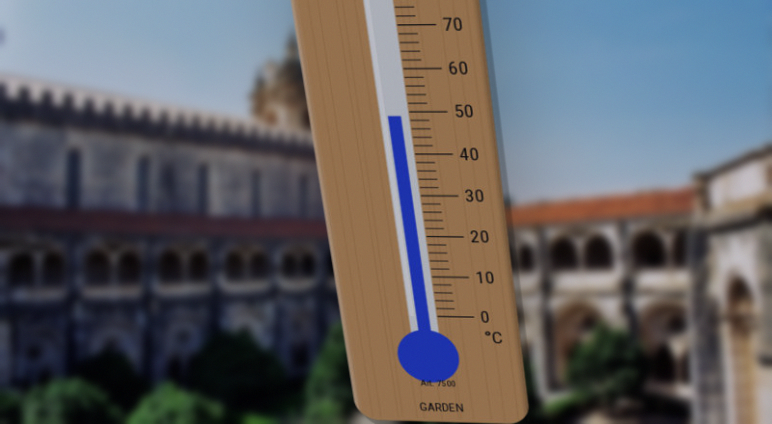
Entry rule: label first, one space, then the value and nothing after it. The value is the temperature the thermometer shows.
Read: 49 °C
